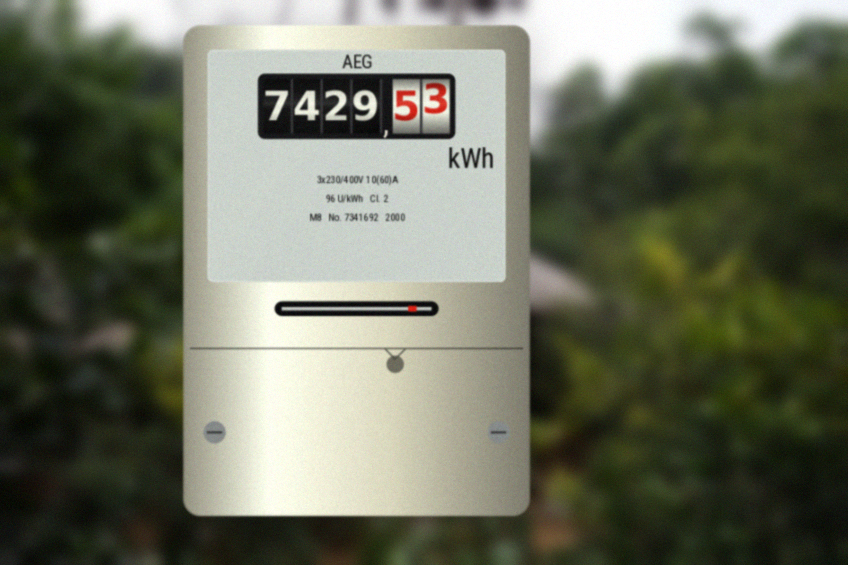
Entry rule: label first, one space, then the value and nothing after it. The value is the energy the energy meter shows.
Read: 7429.53 kWh
